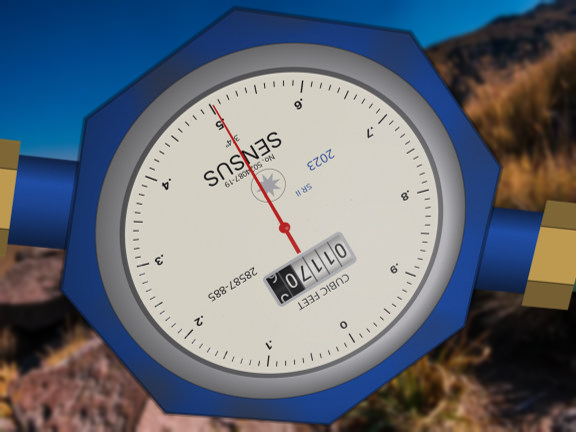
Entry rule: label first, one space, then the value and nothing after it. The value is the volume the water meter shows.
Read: 11705.50 ft³
